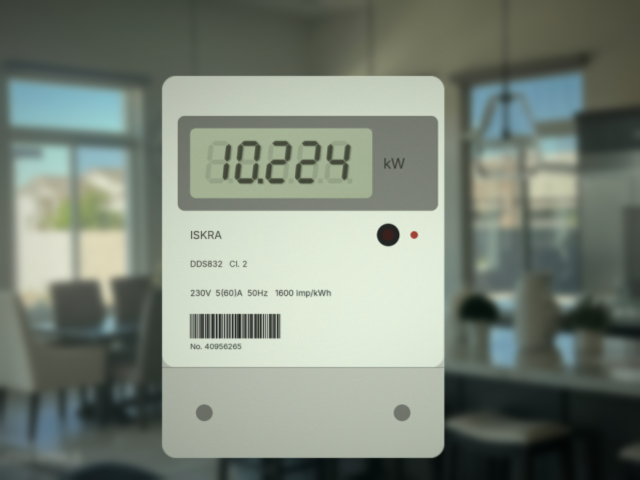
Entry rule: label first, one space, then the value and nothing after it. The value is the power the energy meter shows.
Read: 10.224 kW
